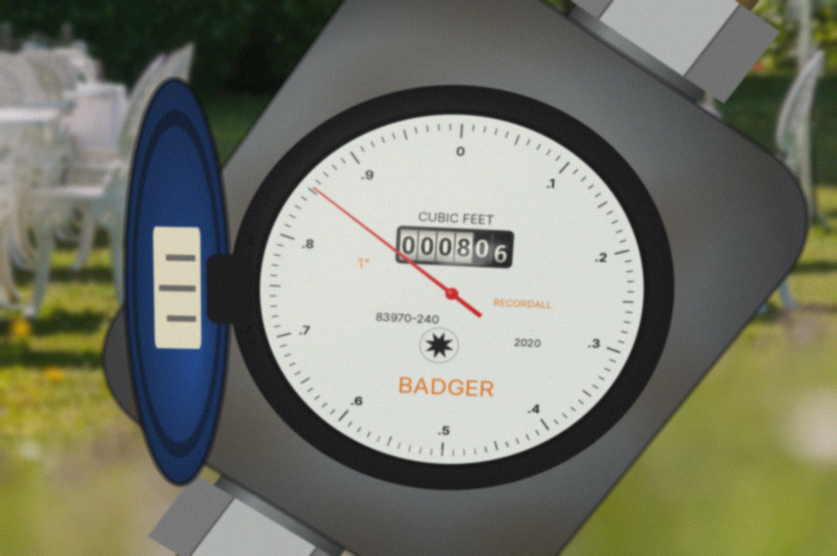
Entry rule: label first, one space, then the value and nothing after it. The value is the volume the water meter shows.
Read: 805.85 ft³
